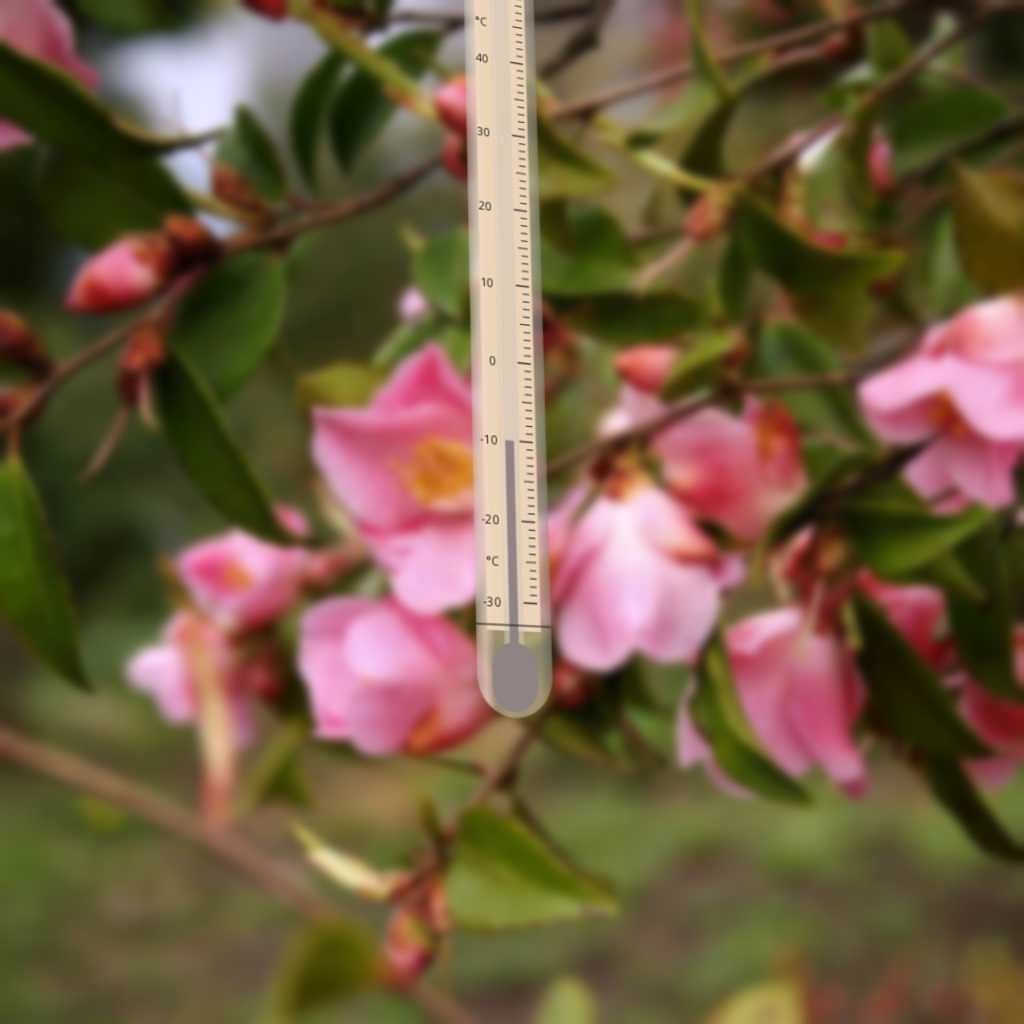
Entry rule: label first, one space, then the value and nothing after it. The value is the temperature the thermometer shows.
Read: -10 °C
